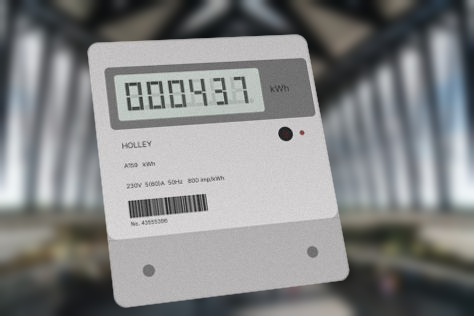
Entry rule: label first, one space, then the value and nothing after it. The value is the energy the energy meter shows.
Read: 437 kWh
